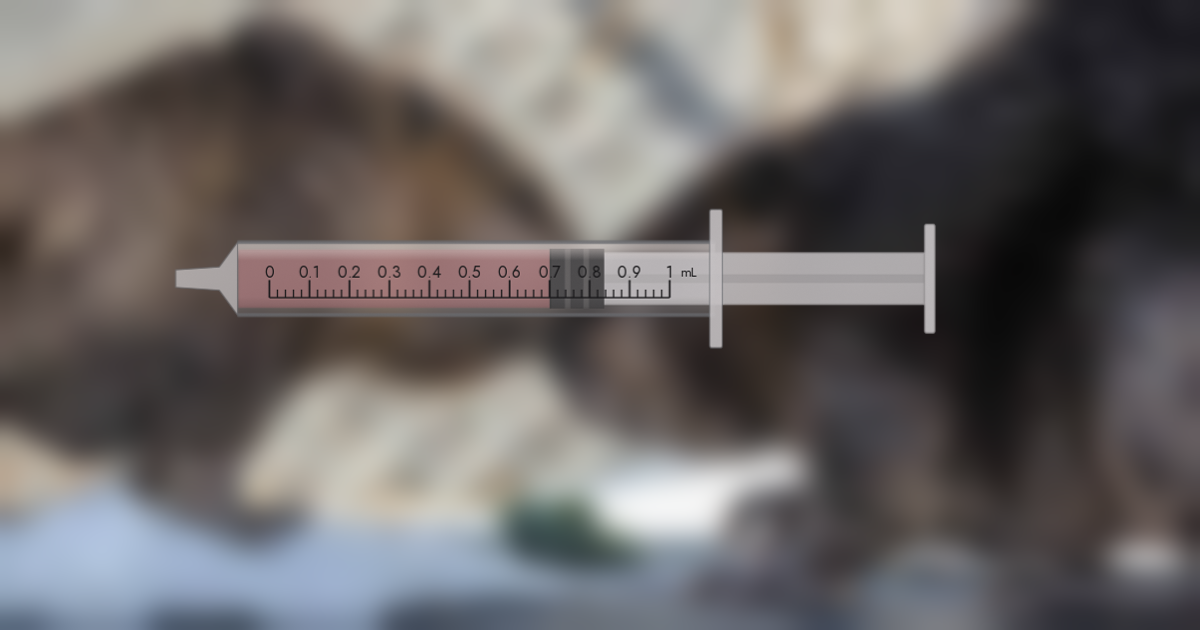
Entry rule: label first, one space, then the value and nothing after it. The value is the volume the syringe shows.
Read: 0.7 mL
